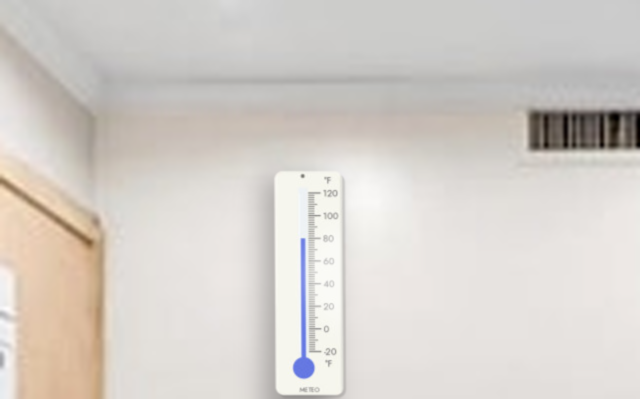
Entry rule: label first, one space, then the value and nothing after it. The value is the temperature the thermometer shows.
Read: 80 °F
